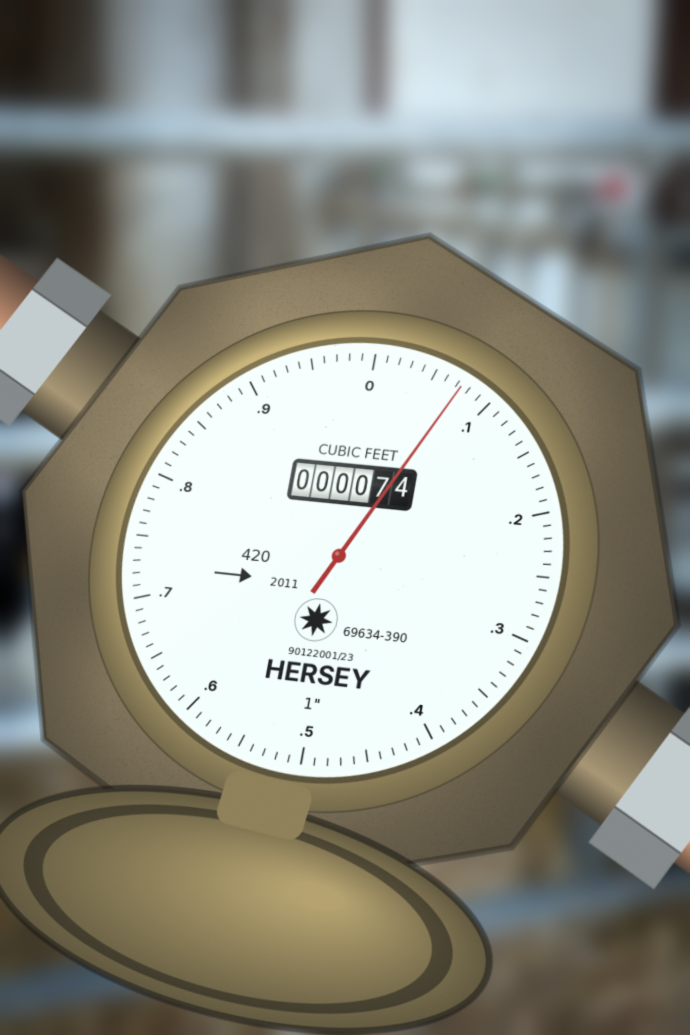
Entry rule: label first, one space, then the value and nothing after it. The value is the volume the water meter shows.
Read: 74.07 ft³
